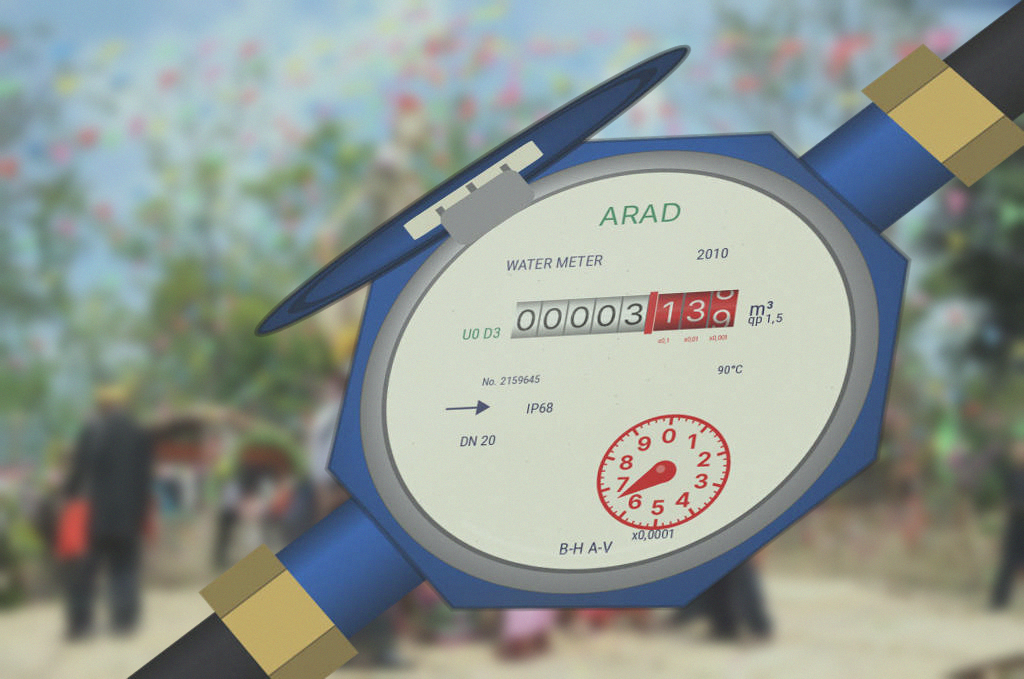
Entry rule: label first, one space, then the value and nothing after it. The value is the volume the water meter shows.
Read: 3.1386 m³
